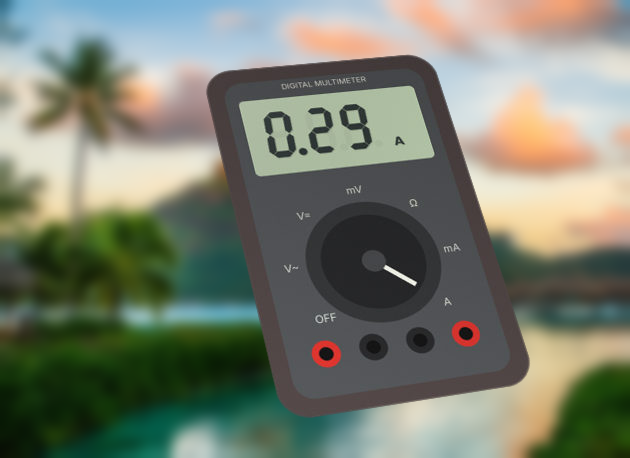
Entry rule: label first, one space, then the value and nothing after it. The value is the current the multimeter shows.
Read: 0.29 A
